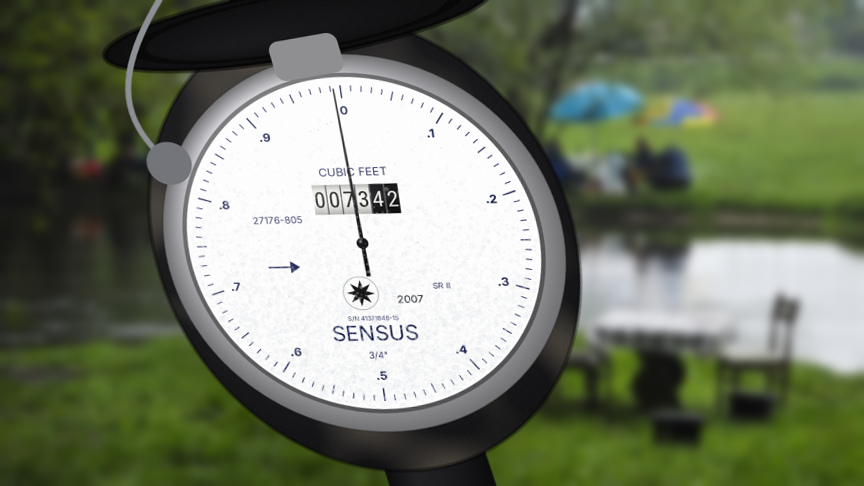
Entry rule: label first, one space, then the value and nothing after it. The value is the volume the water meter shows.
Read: 7341.99 ft³
